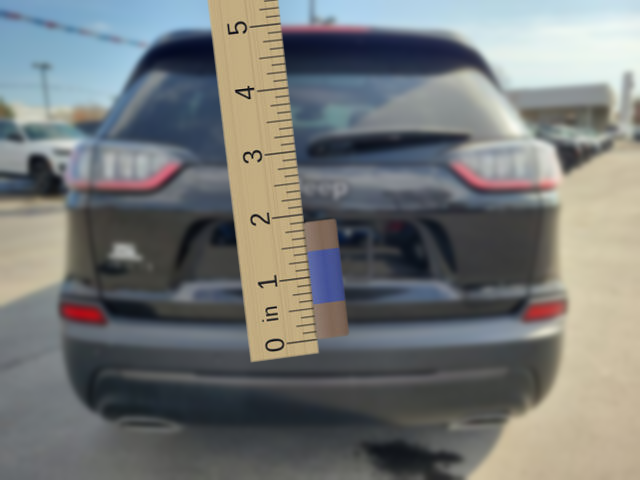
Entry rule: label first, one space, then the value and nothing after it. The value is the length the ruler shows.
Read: 1.875 in
